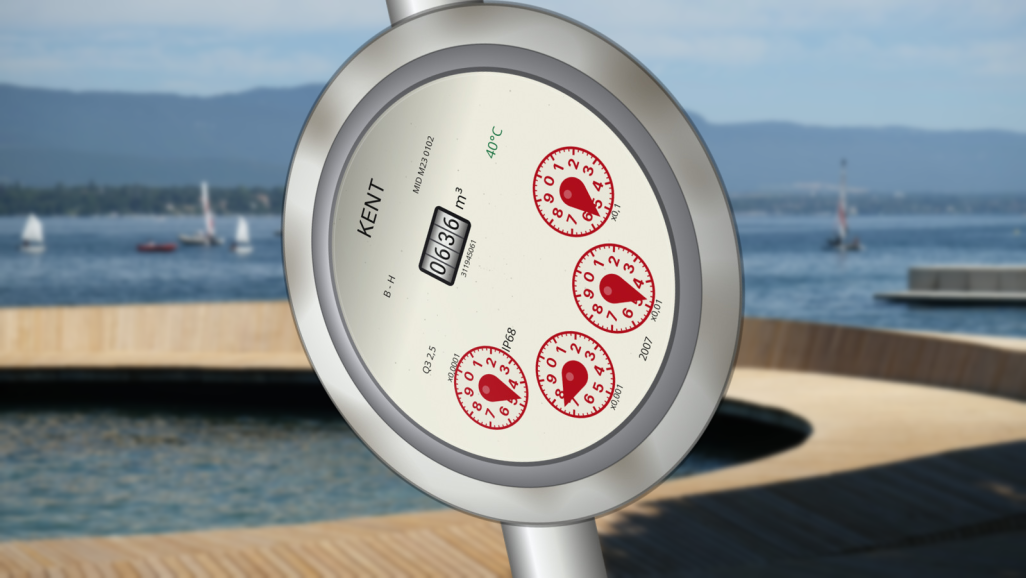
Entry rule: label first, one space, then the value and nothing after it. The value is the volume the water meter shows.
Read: 636.5474 m³
